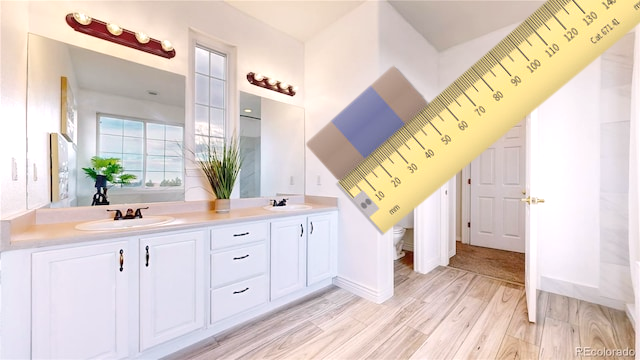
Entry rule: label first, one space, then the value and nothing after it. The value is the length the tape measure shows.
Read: 55 mm
